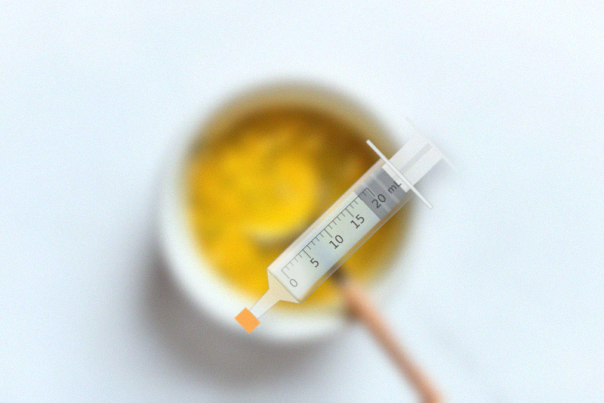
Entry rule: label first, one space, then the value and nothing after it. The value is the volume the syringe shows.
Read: 18 mL
